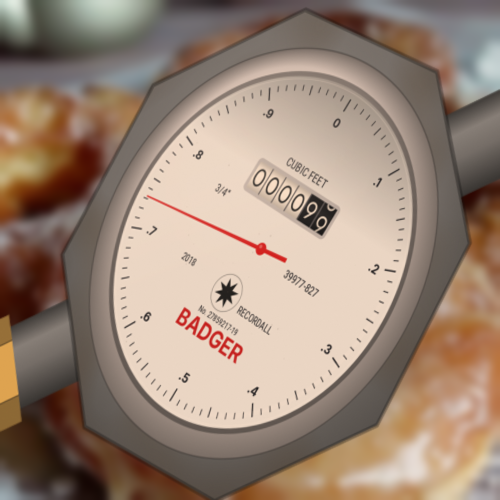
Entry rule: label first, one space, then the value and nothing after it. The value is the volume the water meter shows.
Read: 98.73 ft³
